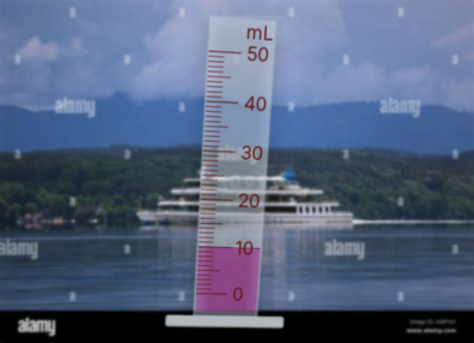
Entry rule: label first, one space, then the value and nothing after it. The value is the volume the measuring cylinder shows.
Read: 10 mL
